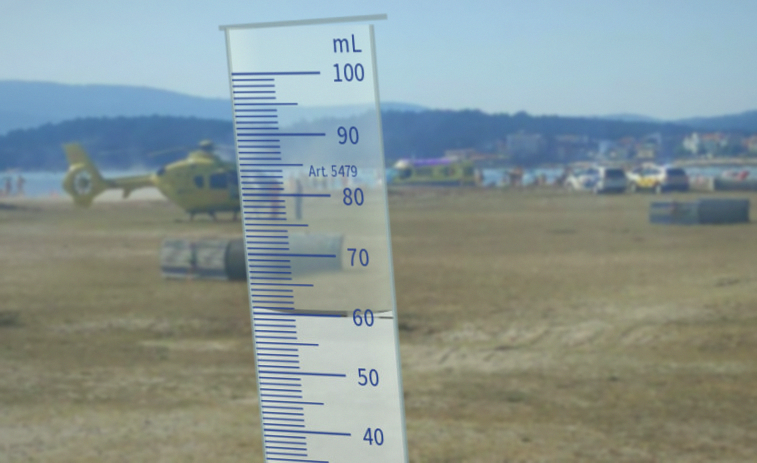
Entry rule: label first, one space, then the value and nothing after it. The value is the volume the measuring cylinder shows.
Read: 60 mL
